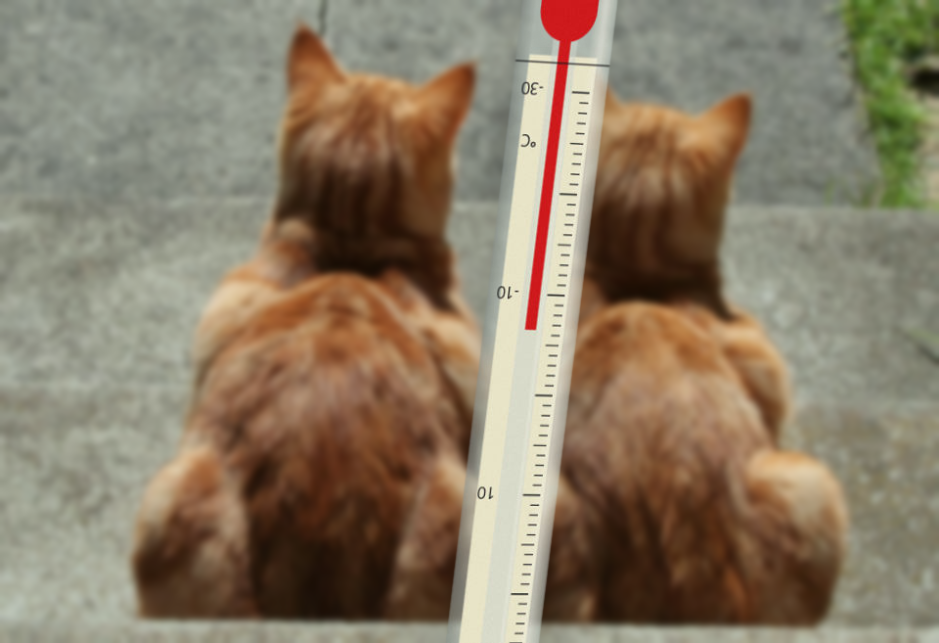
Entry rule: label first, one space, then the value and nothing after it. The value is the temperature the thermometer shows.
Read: -6.5 °C
